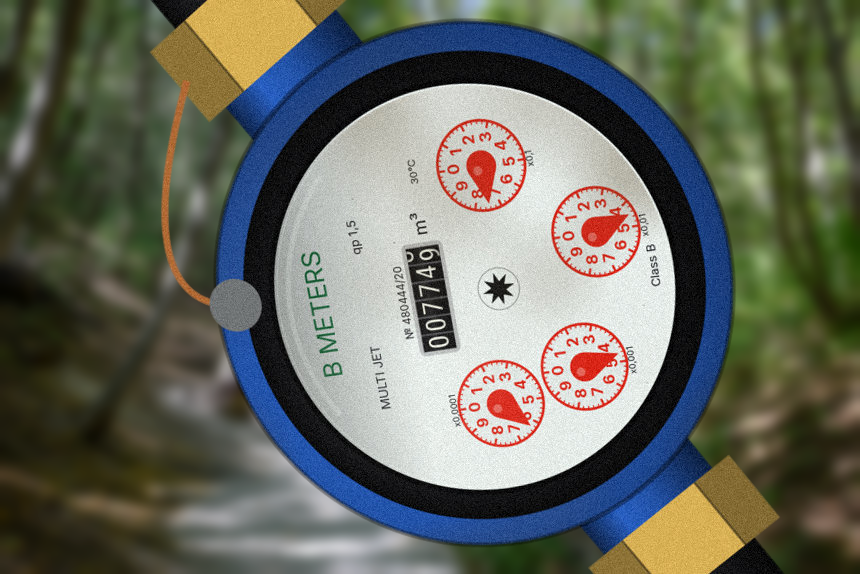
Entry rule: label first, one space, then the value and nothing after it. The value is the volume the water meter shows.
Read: 7748.7446 m³
